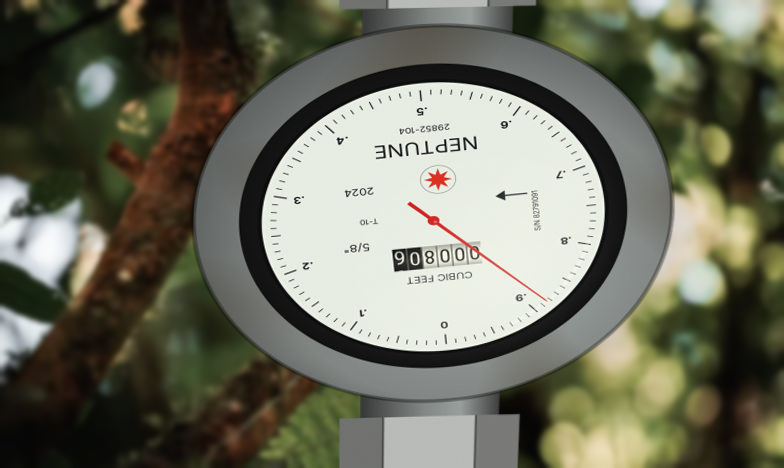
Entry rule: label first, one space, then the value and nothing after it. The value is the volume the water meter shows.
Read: 805.88 ft³
